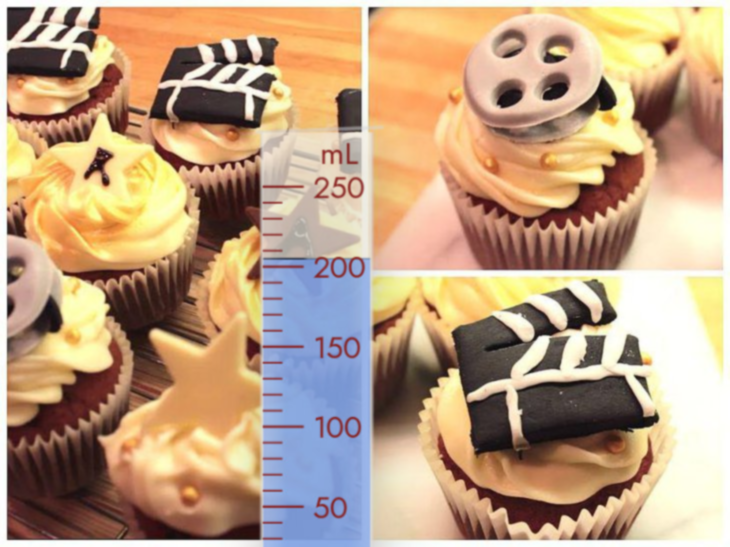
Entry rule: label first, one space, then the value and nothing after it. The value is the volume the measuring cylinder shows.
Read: 205 mL
